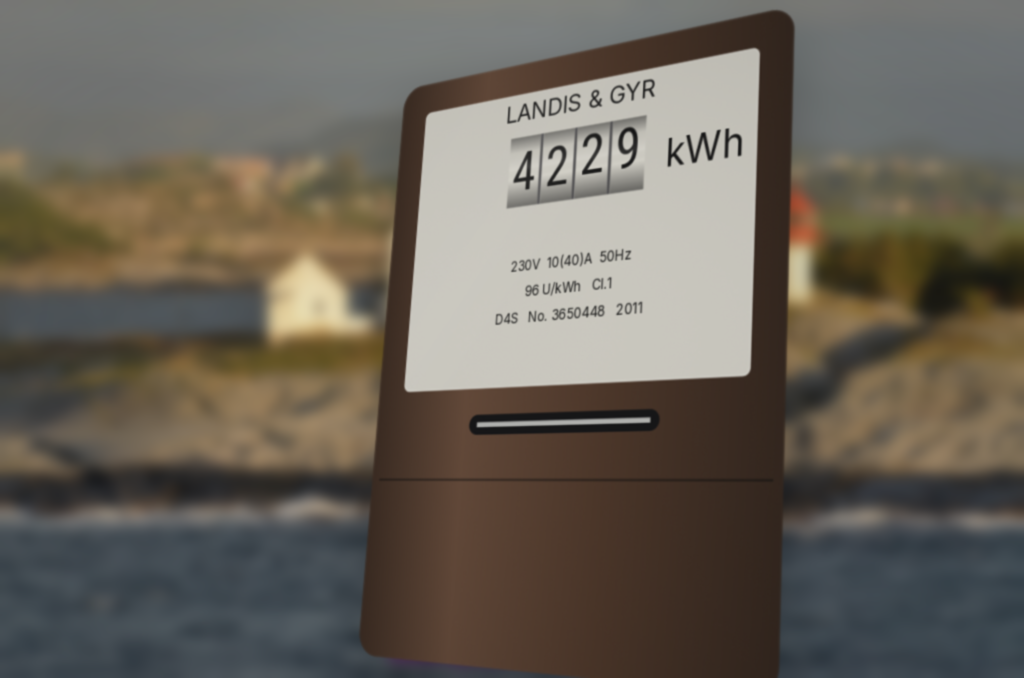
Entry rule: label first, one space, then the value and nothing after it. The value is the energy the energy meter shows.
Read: 4229 kWh
